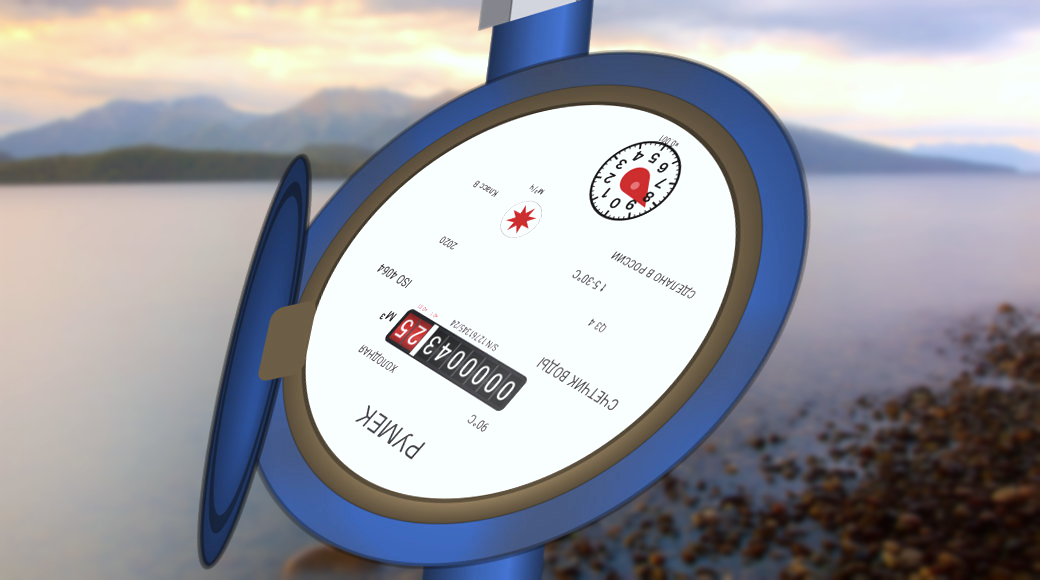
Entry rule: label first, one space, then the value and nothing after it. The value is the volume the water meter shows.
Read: 43.258 m³
